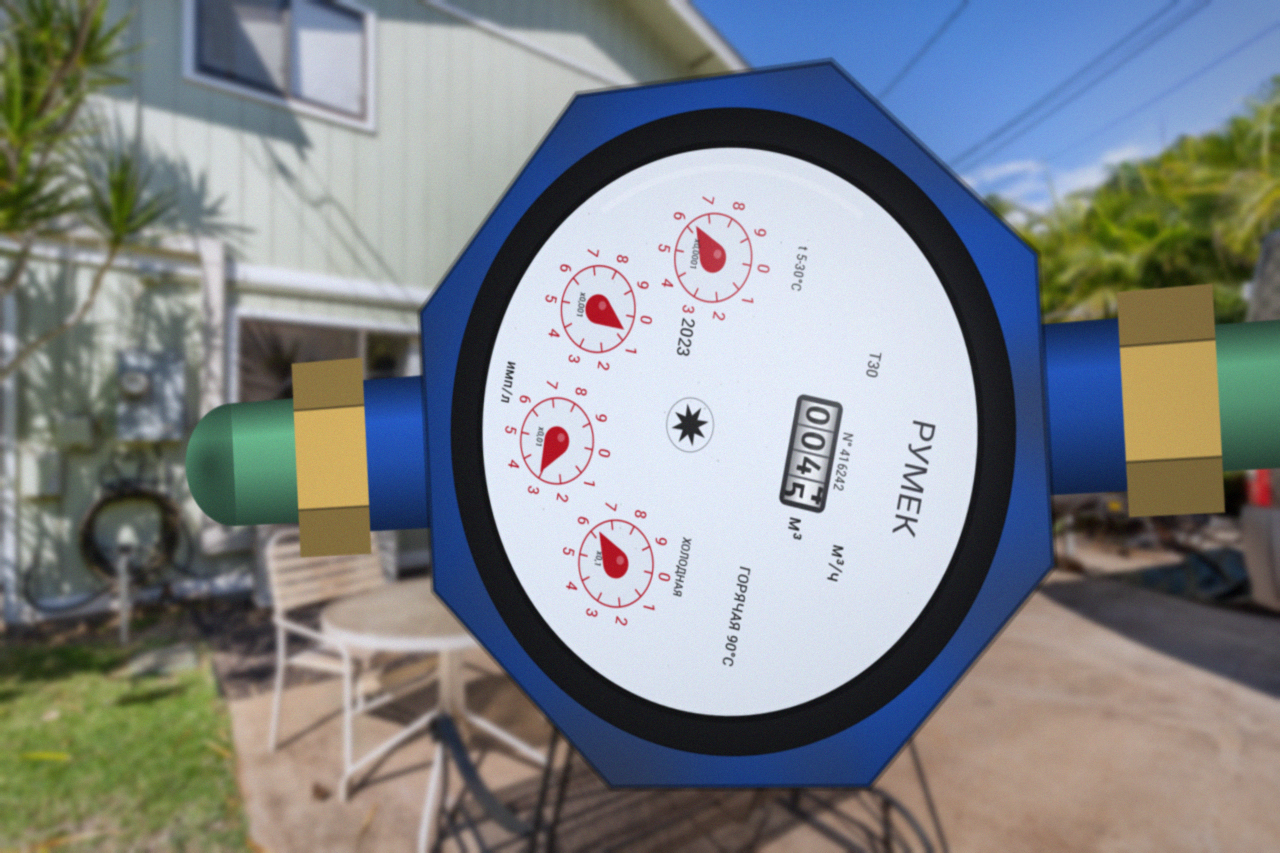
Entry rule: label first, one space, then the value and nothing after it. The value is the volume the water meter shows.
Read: 44.6306 m³
